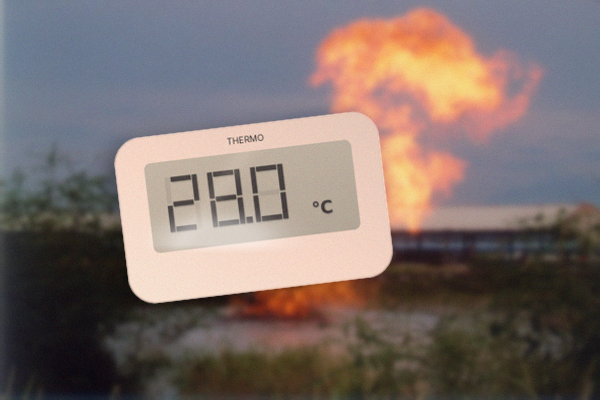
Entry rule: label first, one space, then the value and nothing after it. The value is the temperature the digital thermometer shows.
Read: 28.0 °C
